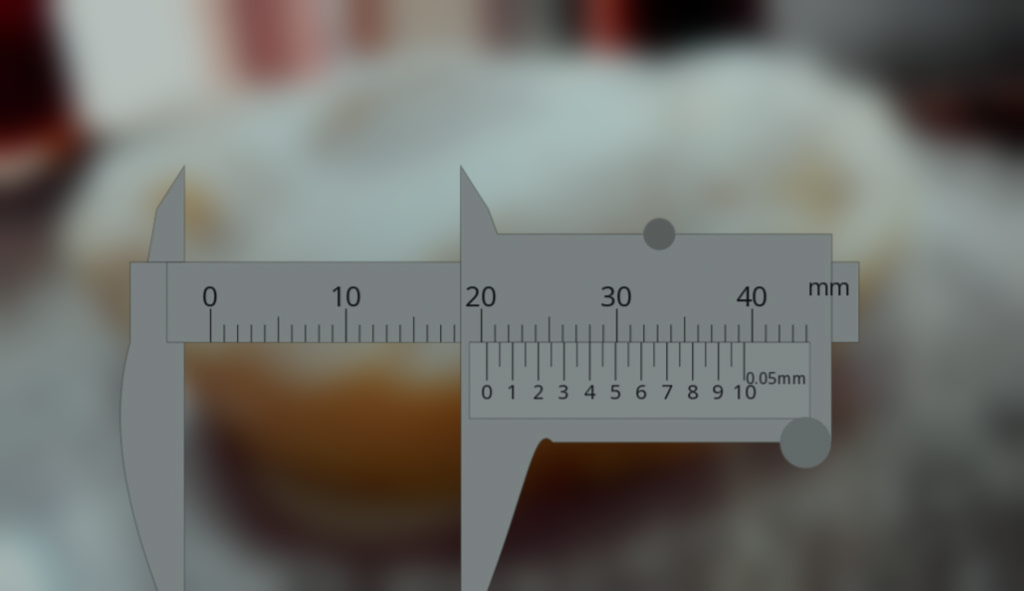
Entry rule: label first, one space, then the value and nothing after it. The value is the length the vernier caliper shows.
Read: 20.4 mm
